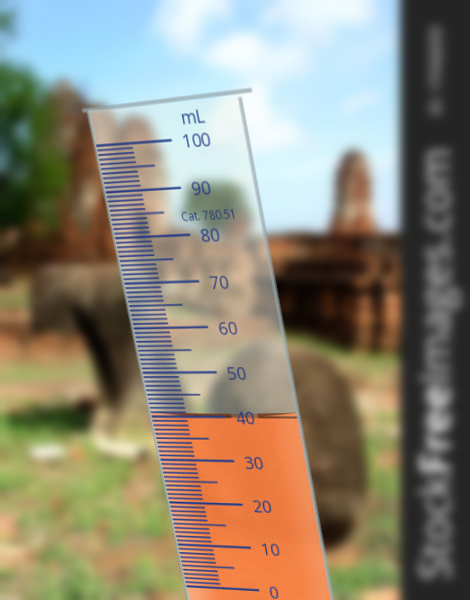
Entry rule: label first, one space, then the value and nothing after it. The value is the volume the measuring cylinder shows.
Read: 40 mL
